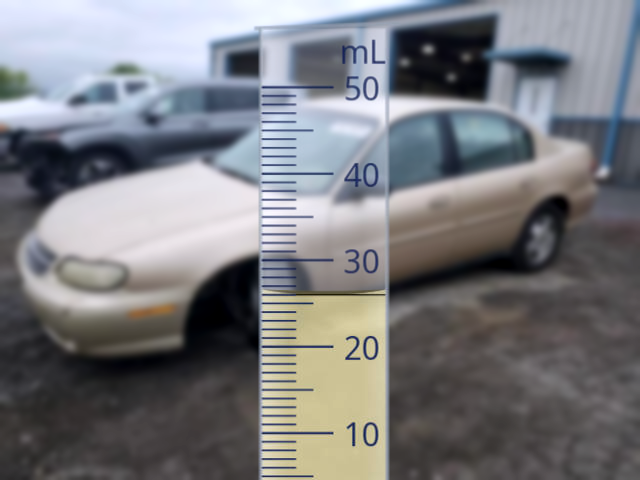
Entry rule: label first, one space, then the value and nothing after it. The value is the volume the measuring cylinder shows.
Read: 26 mL
